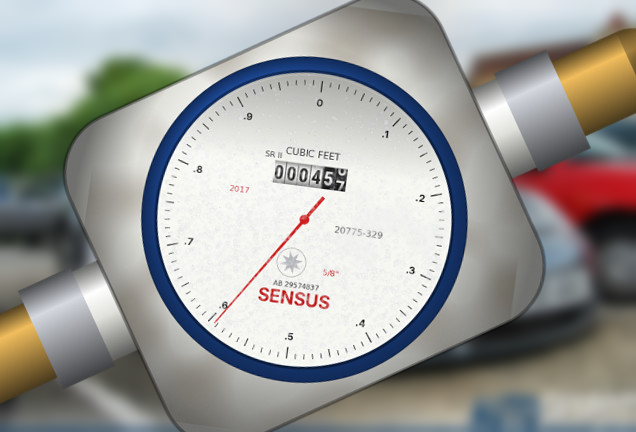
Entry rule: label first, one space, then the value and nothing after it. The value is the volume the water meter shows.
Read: 456.59 ft³
